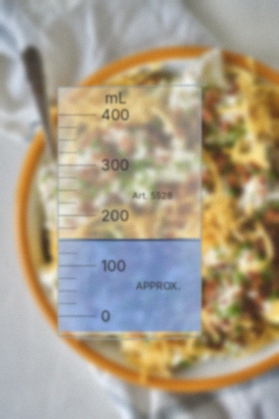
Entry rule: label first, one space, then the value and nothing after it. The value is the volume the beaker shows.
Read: 150 mL
